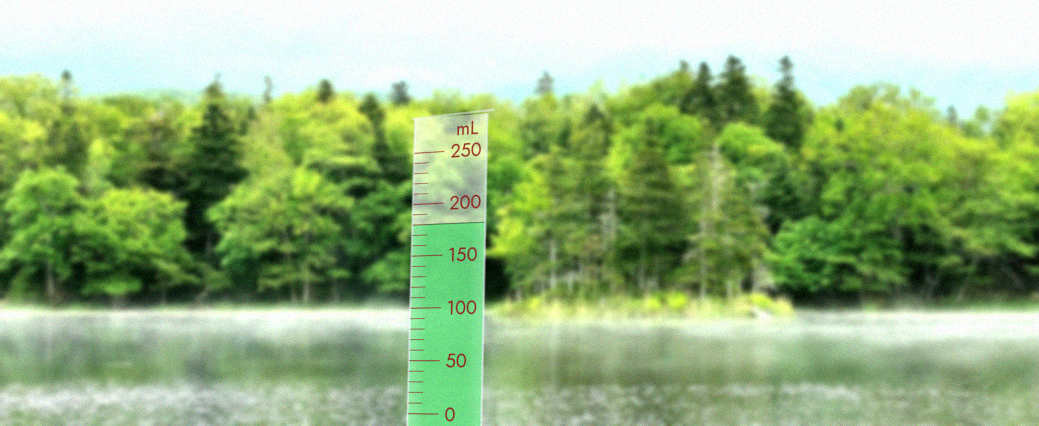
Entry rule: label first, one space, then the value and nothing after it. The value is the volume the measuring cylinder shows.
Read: 180 mL
